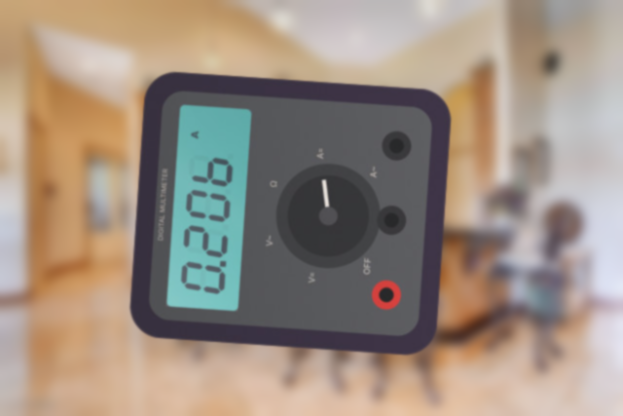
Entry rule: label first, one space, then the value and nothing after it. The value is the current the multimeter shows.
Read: 0.206 A
